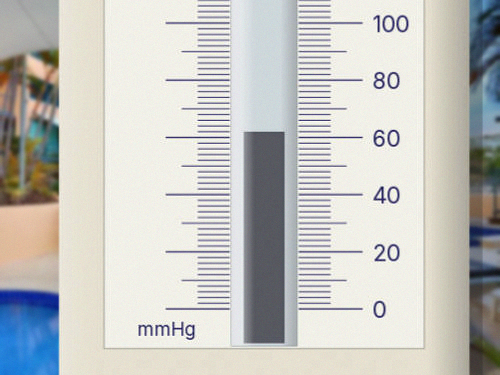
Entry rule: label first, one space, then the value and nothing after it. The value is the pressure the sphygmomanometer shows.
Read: 62 mmHg
